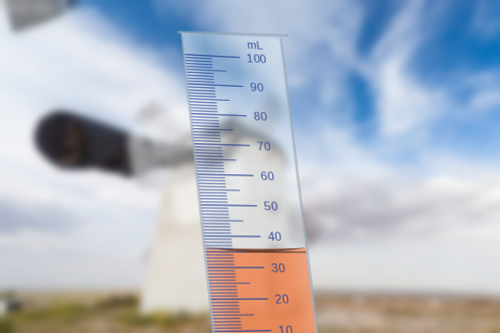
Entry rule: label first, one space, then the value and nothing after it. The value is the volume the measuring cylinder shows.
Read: 35 mL
